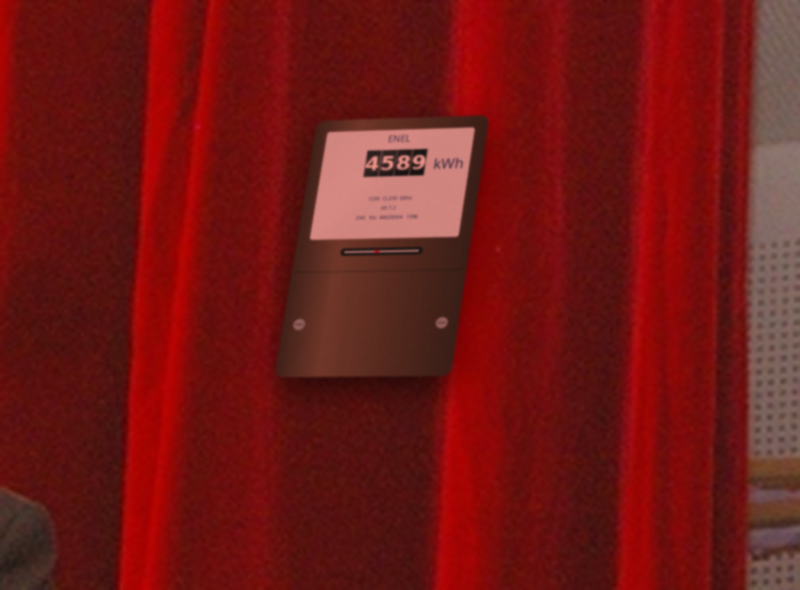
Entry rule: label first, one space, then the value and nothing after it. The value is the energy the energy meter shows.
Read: 4589 kWh
